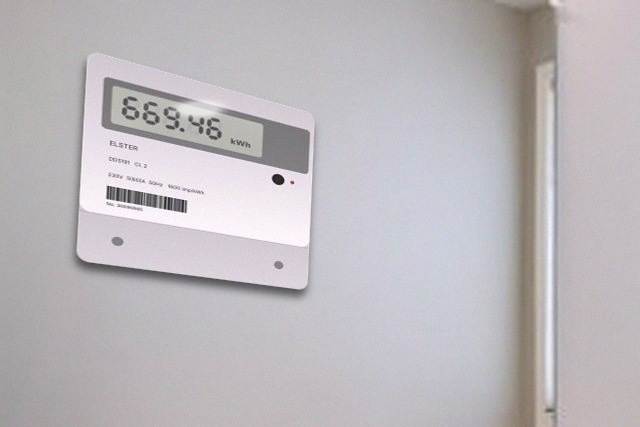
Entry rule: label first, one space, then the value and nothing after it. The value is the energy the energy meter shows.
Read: 669.46 kWh
